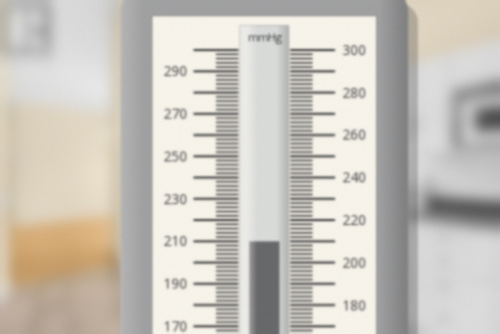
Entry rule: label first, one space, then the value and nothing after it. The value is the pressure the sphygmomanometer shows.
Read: 210 mmHg
